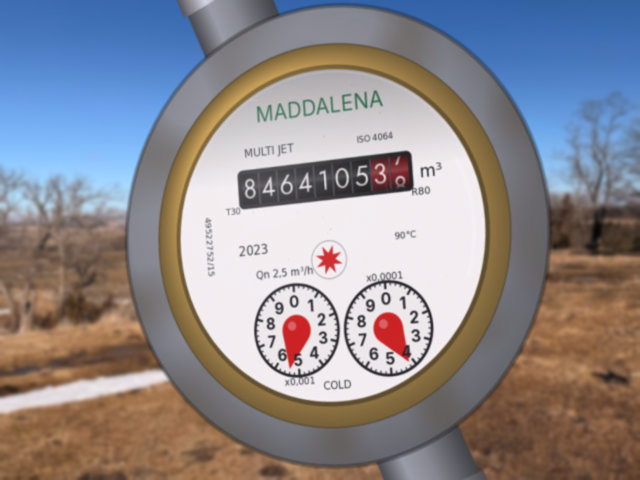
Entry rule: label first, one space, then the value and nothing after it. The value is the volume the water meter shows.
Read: 8464105.3754 m³
